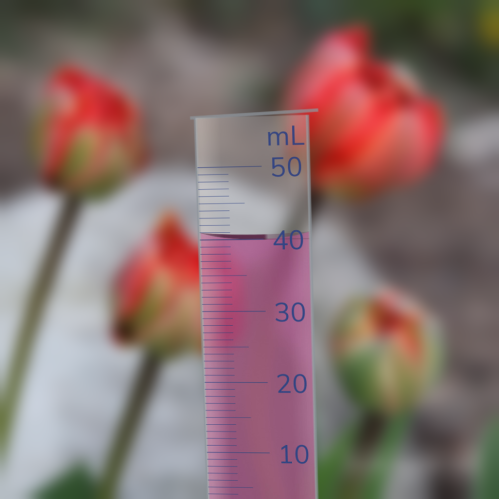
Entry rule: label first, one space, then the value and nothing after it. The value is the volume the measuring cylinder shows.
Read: 40 mL
